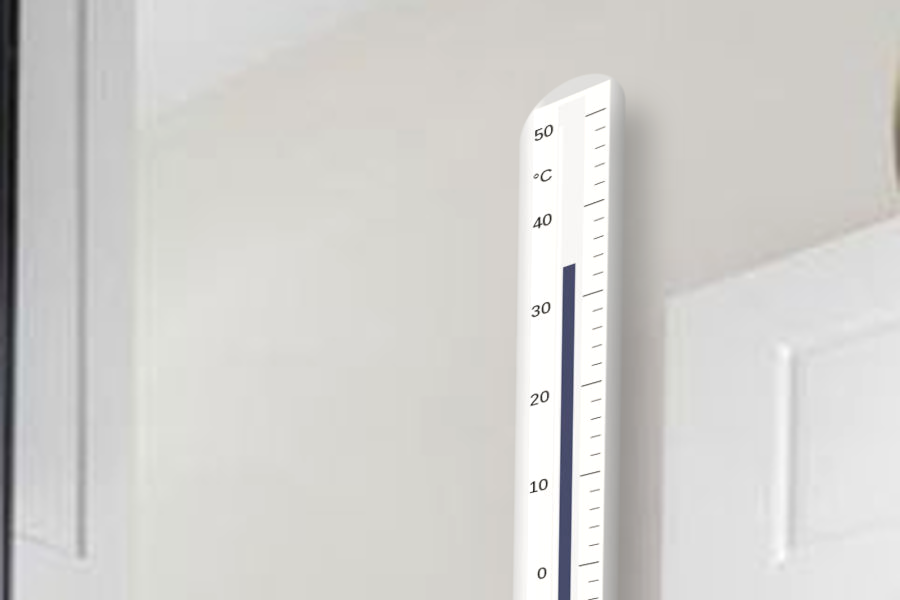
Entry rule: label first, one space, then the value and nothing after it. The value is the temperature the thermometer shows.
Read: 34 °C
